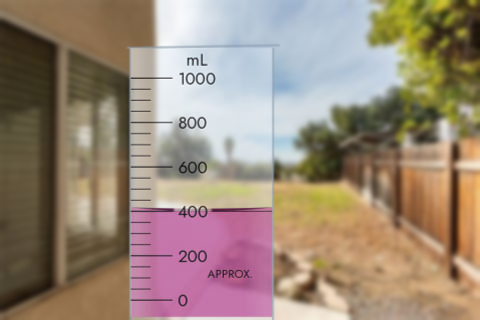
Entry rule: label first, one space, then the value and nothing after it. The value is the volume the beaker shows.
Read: 400 mL
